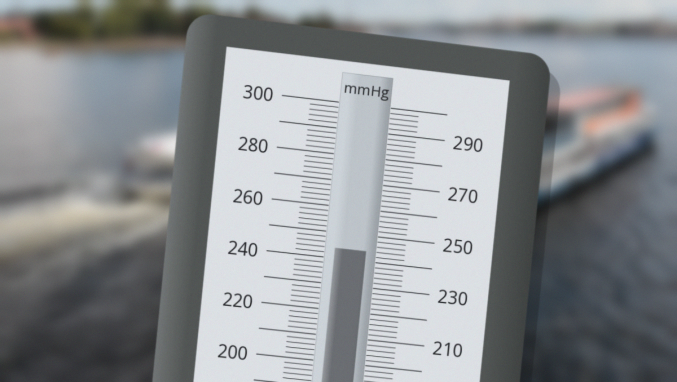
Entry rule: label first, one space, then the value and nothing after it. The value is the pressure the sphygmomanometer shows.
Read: 244 mmHg
